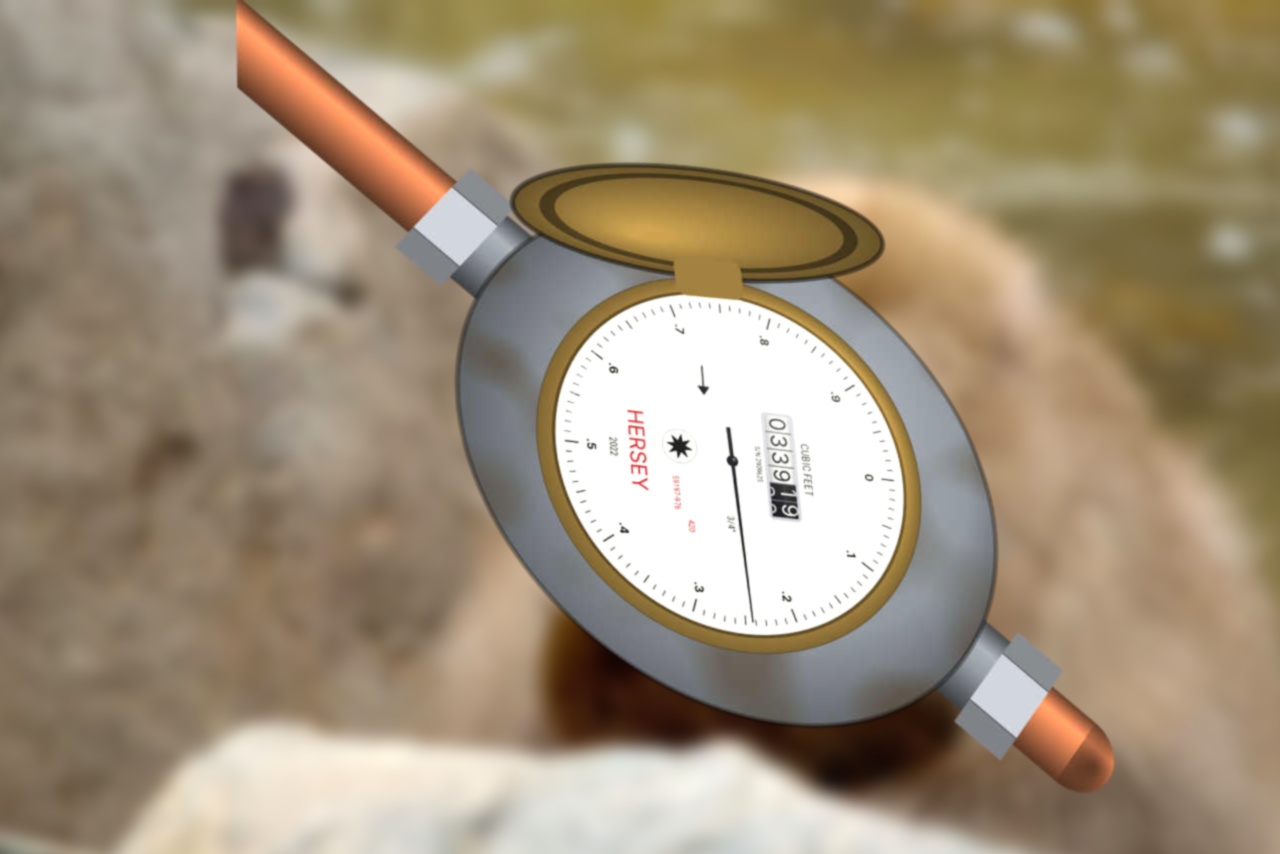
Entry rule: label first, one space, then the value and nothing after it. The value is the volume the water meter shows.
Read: 33919.24 ft³
